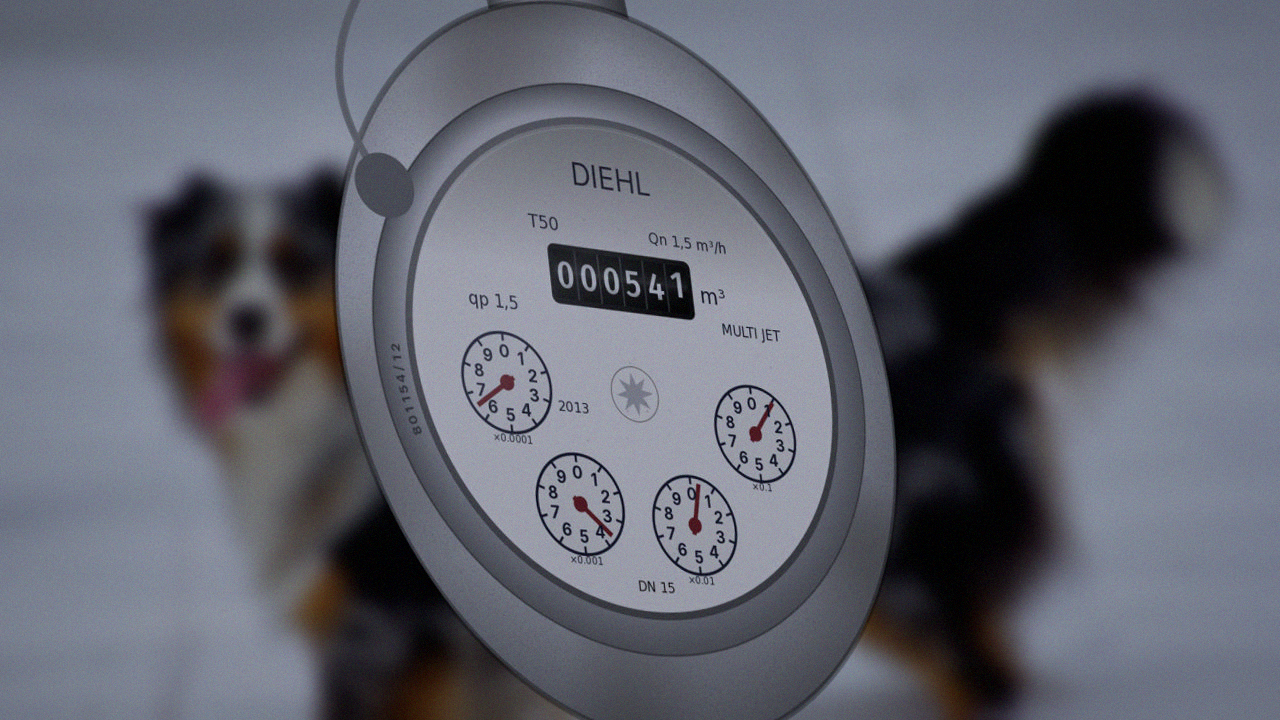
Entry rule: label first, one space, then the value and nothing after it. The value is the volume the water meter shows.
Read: 541.1036 m³
